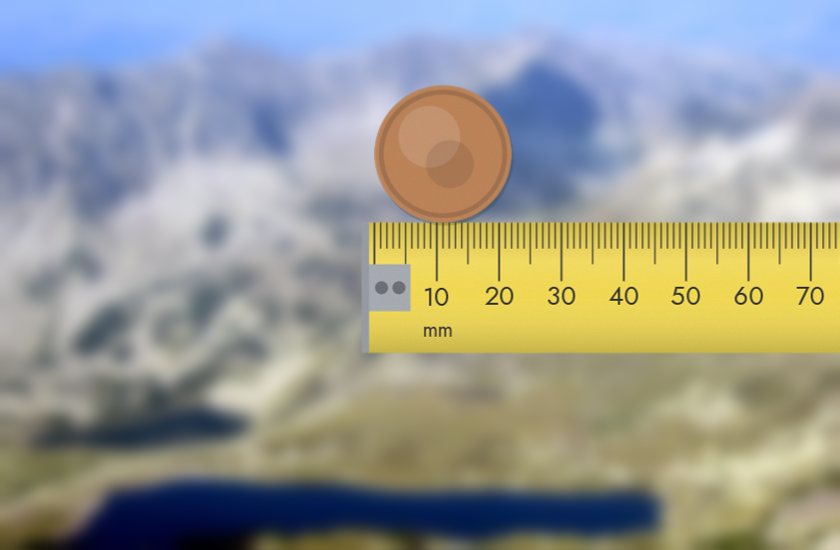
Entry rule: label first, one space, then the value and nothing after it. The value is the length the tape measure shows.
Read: 22 mm
